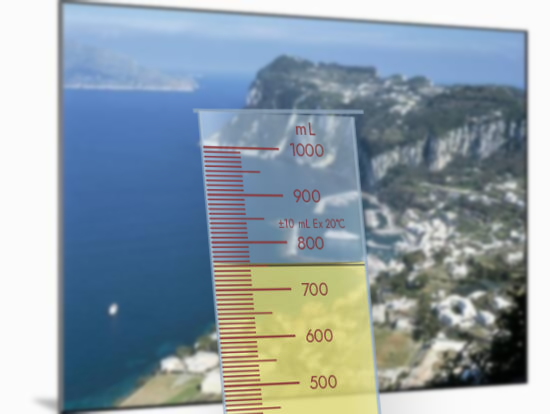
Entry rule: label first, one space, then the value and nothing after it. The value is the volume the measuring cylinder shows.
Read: 750 mL
